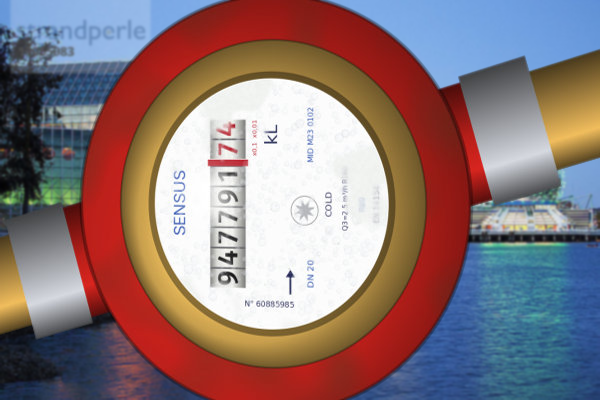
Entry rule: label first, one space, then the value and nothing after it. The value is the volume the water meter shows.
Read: 947791.74 kL
